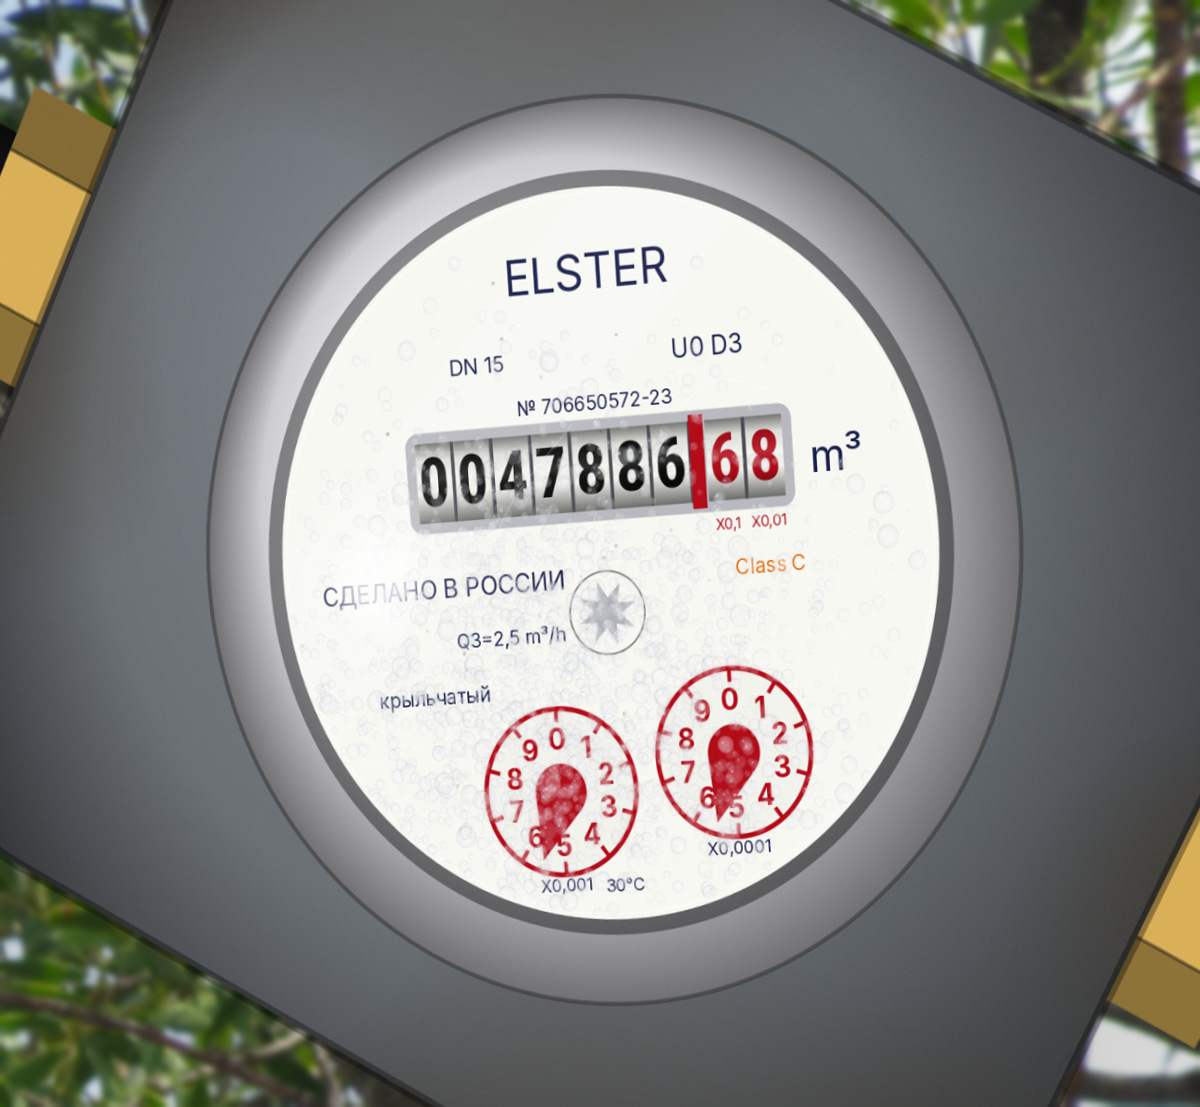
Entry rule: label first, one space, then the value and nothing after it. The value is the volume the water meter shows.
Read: 47886.6855 m³
